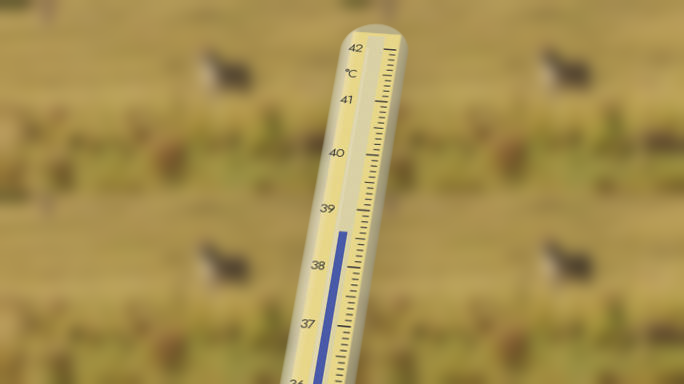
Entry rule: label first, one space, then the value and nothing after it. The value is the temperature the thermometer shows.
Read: 38.6 °C
